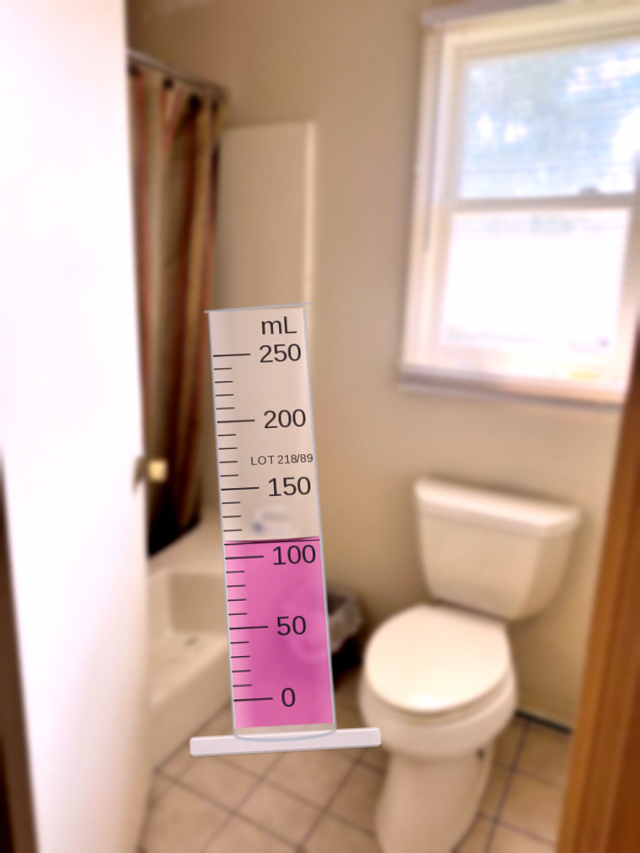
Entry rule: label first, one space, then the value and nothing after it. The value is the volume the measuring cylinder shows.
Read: 110 mL
